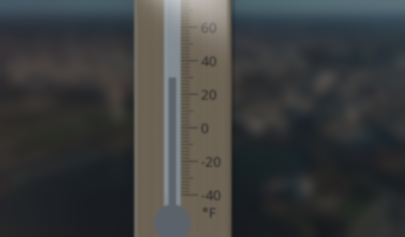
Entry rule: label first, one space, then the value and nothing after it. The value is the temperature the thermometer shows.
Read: 30 °F
